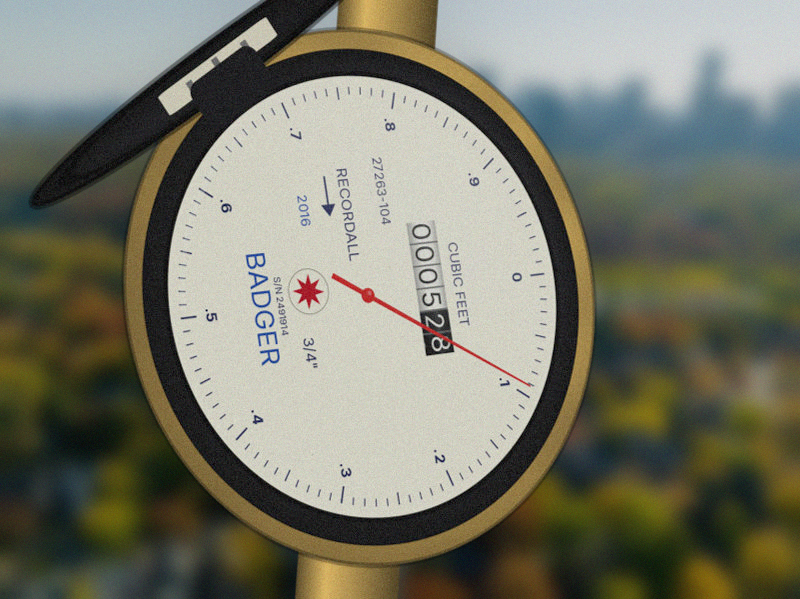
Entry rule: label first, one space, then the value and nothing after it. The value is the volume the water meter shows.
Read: 528.09 ft³
